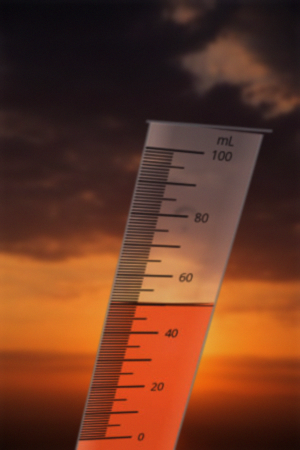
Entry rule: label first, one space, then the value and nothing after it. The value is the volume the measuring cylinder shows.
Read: 50 mL
